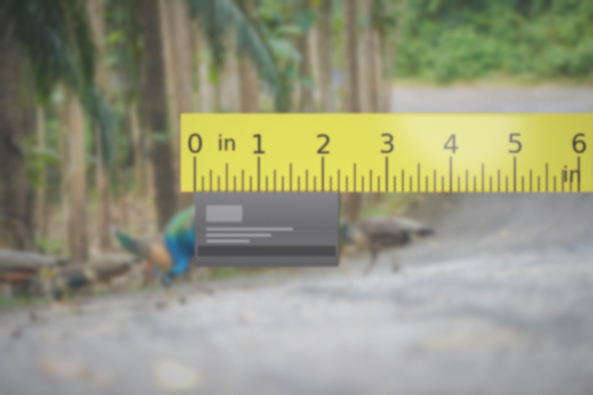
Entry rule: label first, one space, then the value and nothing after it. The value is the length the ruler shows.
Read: 2.25 in
